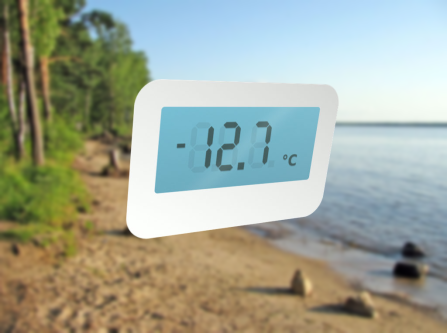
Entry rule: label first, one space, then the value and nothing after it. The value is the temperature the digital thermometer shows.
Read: -12.7 °C
